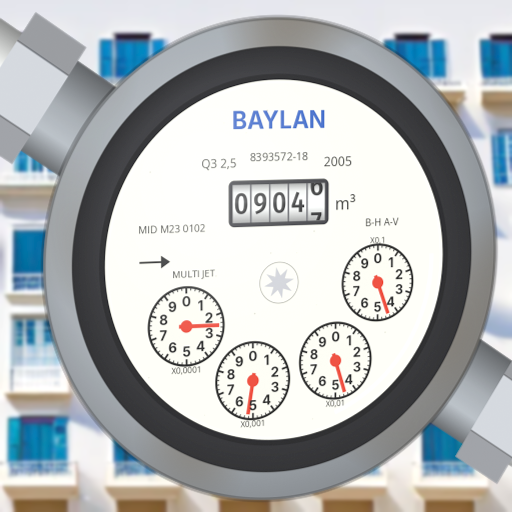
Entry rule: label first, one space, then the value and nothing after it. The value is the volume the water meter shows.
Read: 9046.4452 m³
